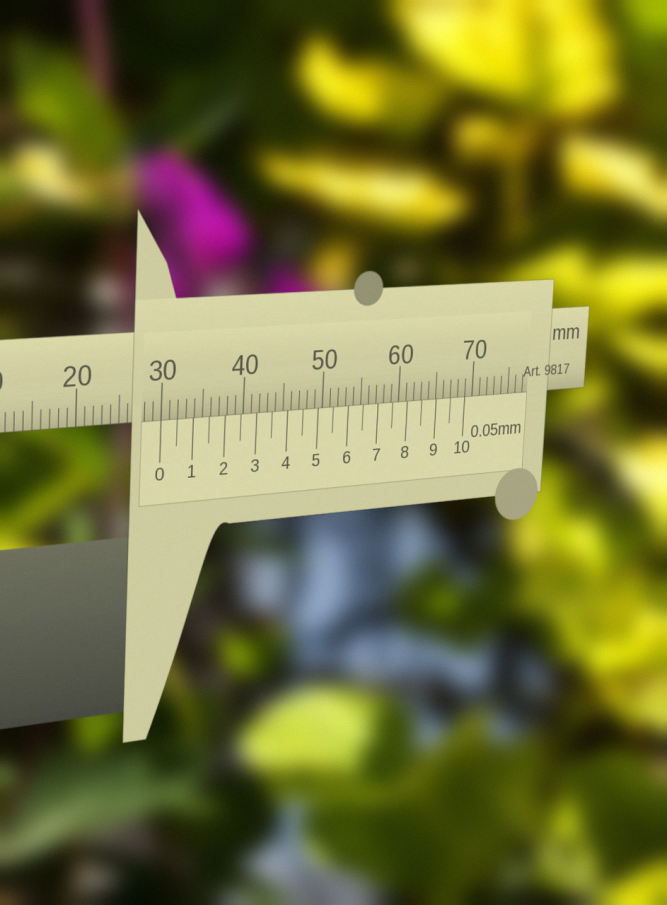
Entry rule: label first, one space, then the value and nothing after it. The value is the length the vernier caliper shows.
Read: 30.0 mm
